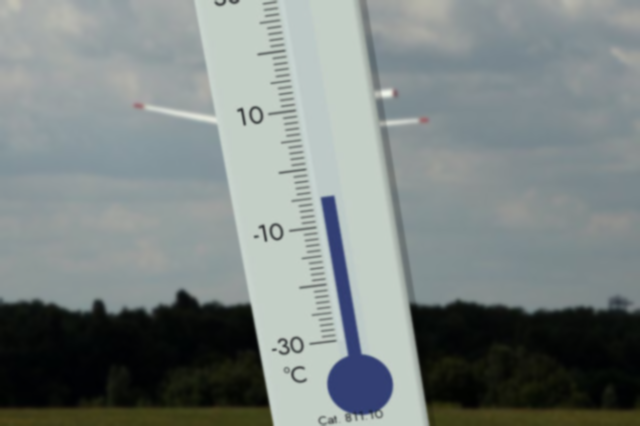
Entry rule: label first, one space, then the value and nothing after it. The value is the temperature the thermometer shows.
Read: -5 °C
